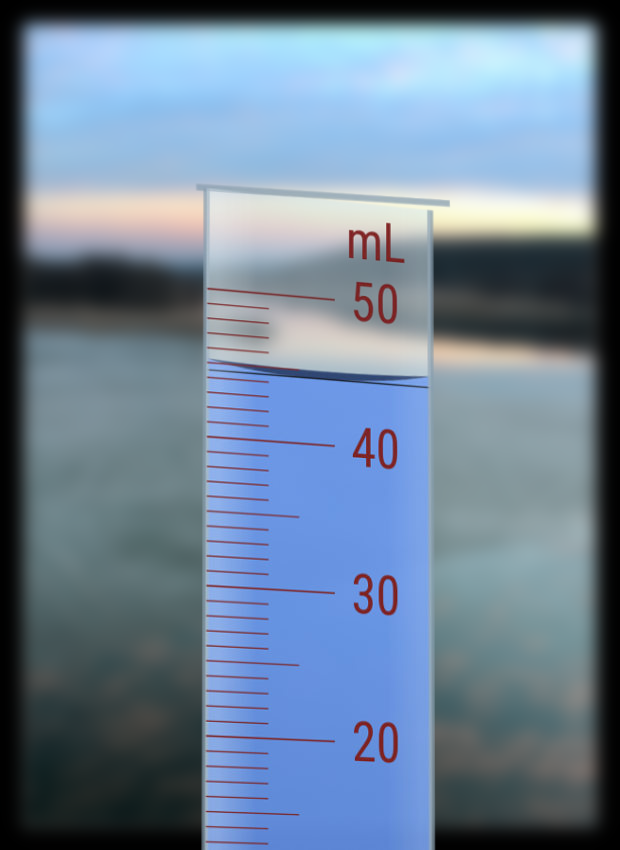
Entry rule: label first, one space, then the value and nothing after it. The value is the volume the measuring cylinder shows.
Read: 44.5 mL
